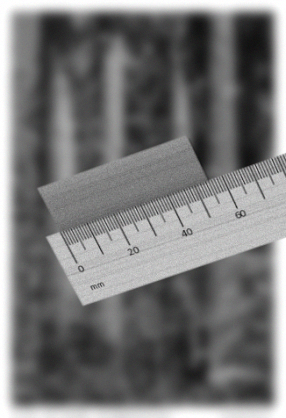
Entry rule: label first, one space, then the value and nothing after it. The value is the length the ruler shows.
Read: 55 mm
